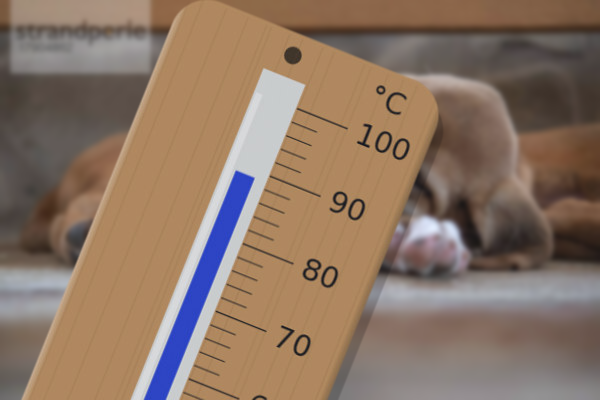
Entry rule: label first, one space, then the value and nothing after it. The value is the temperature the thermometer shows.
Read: 89 °C
